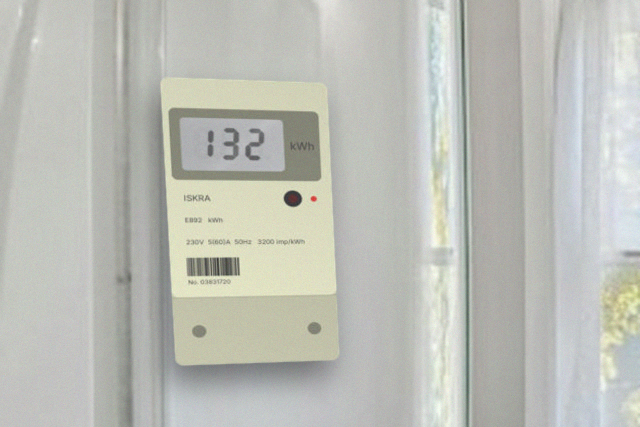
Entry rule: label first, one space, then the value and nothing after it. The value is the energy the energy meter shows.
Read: 132 kWh
